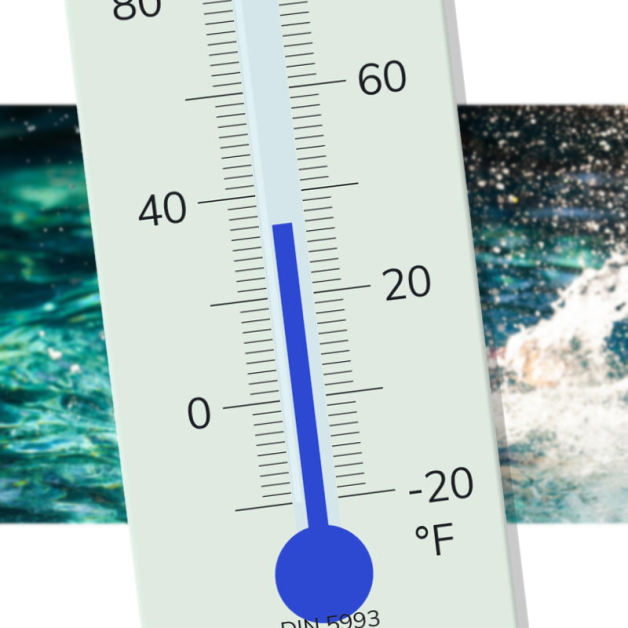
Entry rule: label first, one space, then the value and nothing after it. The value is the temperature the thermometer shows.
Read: 34 °F
